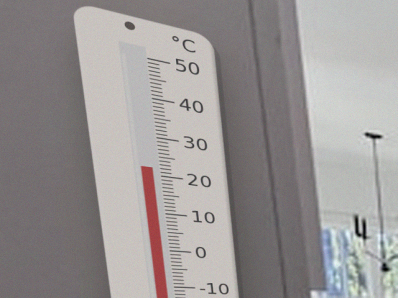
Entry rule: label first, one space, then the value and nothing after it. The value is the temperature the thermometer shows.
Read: 22 °C
